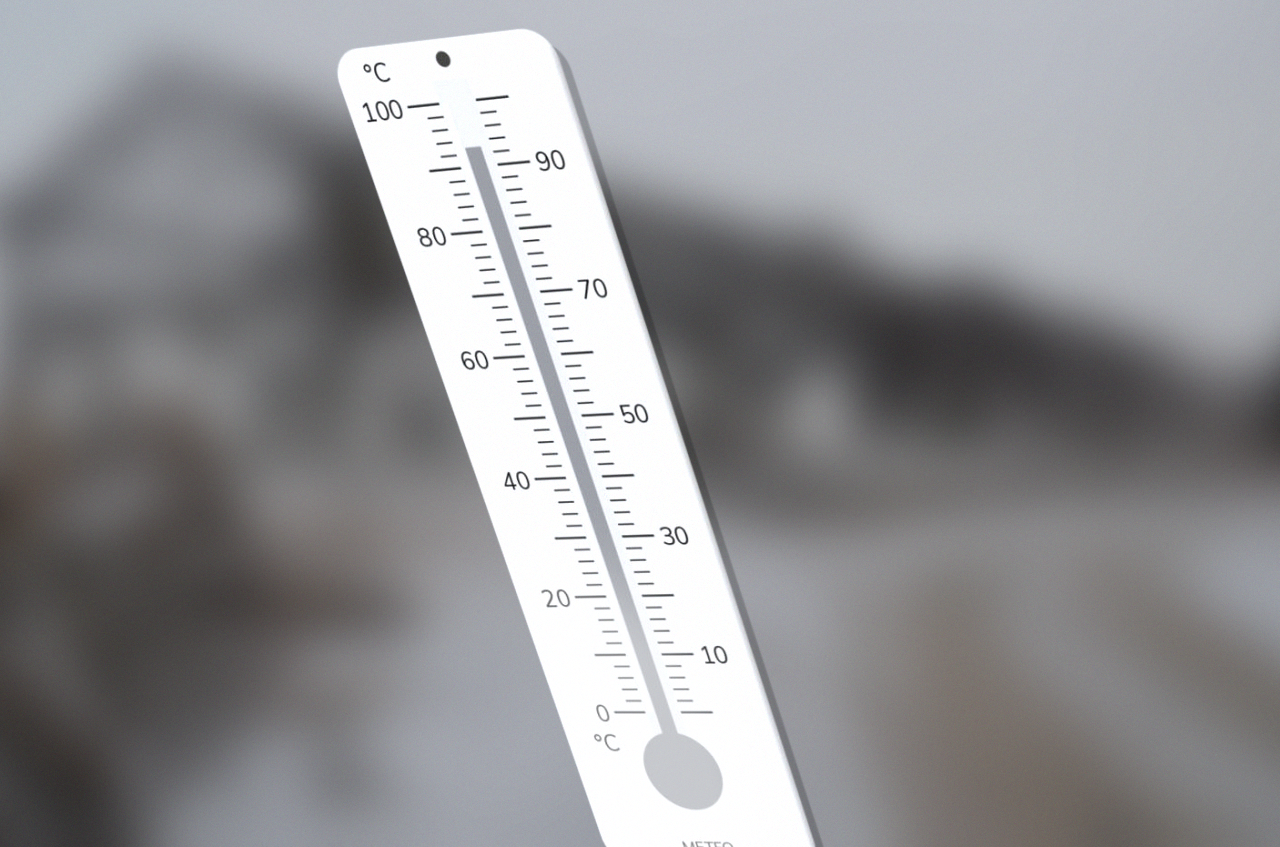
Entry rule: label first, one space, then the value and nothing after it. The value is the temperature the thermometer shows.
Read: 93 °C
